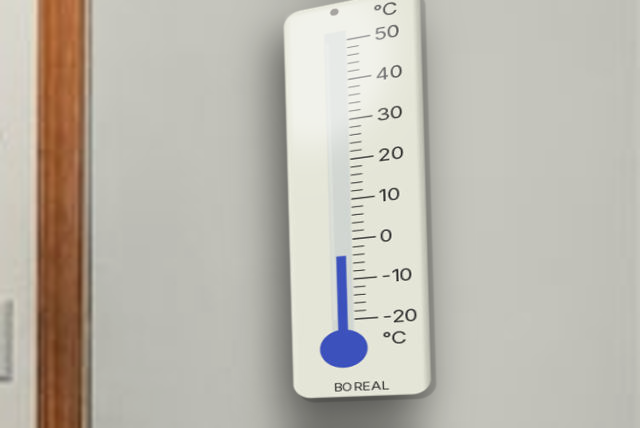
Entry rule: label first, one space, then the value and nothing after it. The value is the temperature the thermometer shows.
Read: -4 °C
